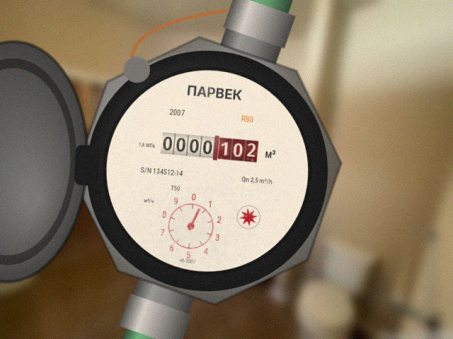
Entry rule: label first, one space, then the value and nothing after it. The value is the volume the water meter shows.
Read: 0.1020 m³
